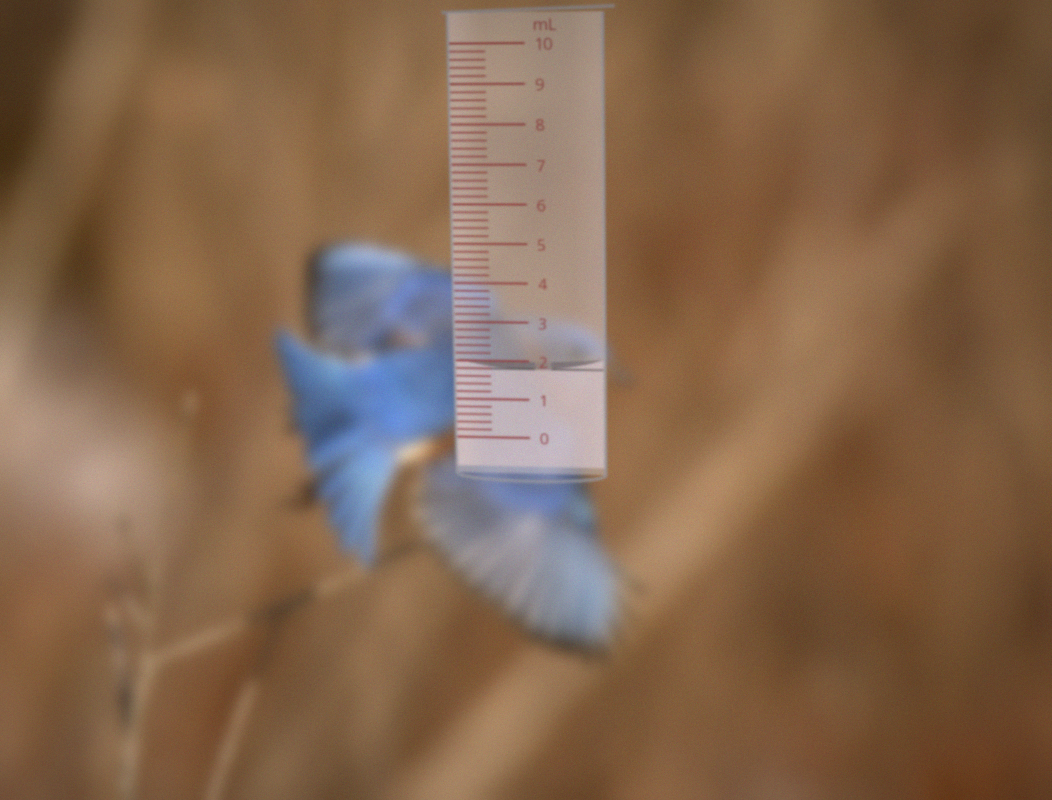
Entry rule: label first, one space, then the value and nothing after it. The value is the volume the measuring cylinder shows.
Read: 1.8 mL
